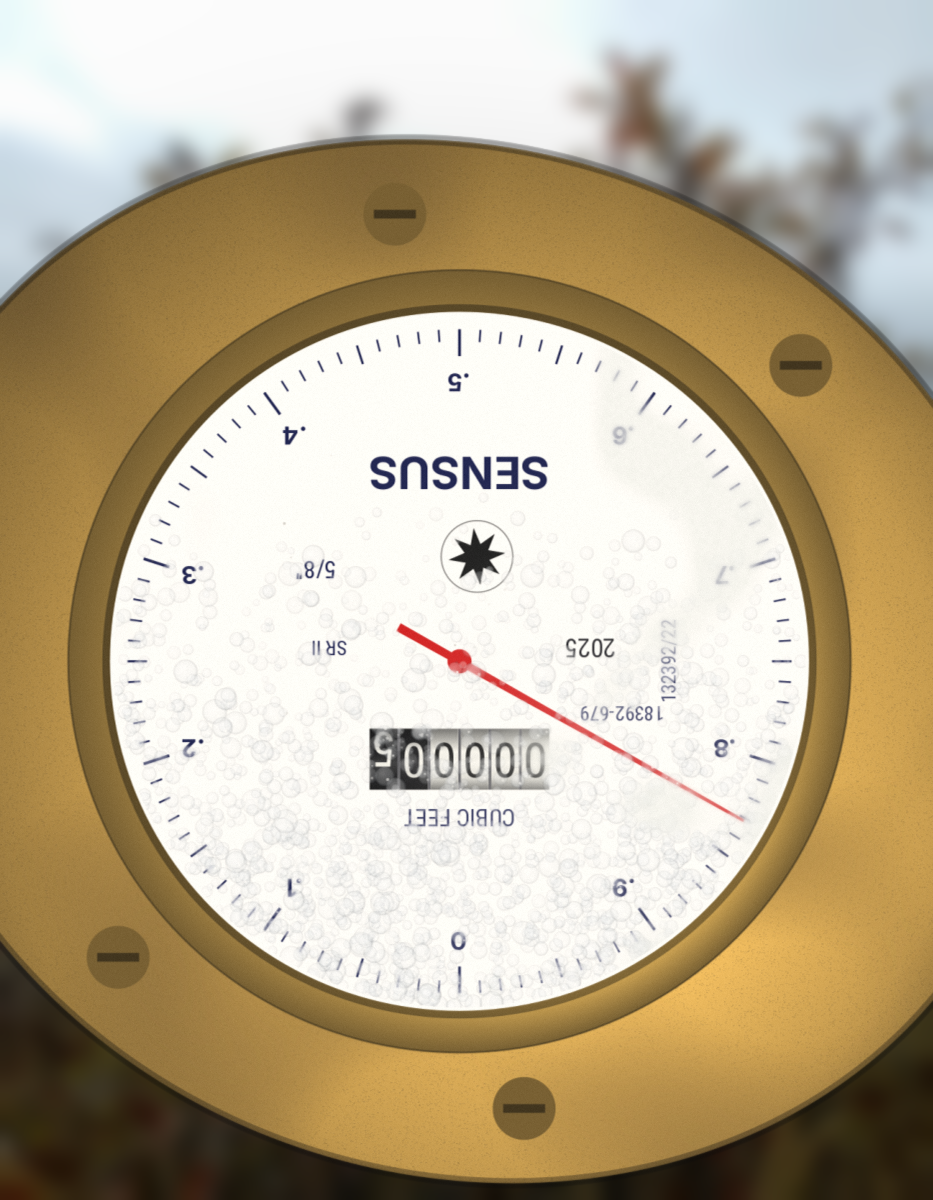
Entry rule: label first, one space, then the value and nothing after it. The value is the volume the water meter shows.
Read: 4.83 ft³
